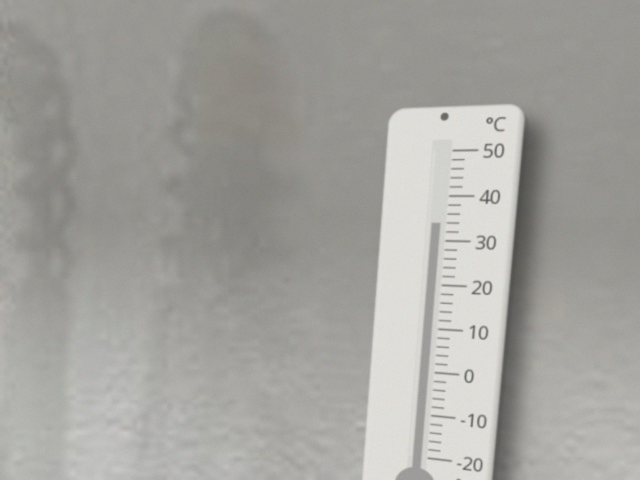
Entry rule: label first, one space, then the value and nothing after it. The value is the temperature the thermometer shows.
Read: 34 °C
